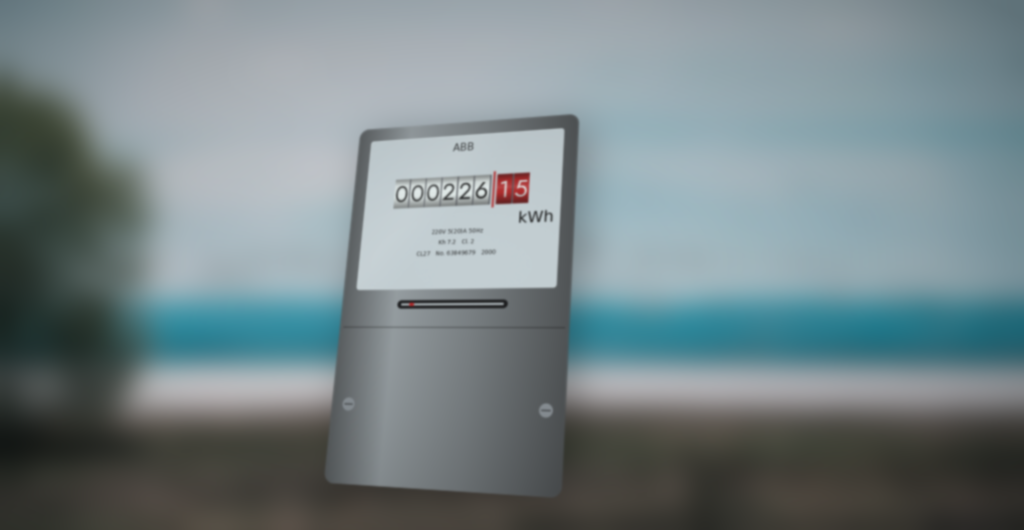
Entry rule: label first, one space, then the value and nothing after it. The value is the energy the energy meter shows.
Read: 226.15 kWh
